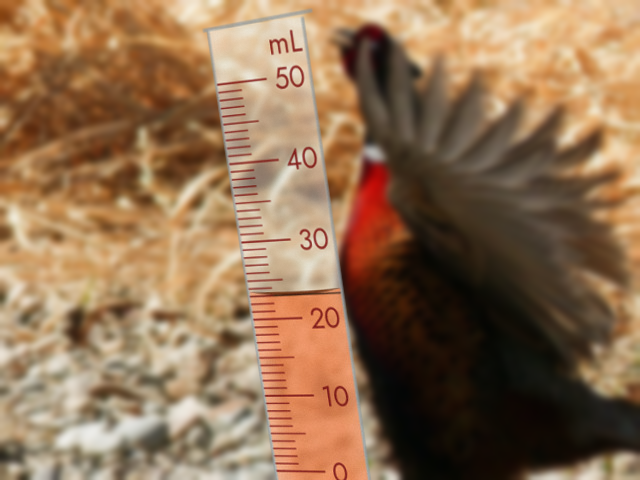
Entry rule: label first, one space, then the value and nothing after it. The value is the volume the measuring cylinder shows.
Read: 23 mL
